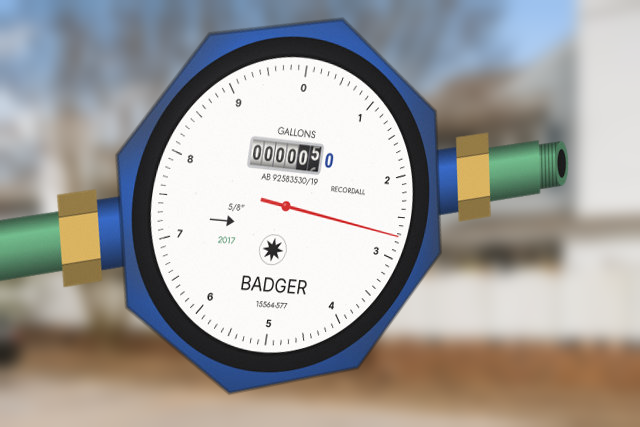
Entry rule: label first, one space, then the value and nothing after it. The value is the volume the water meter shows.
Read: 52.7 gal
